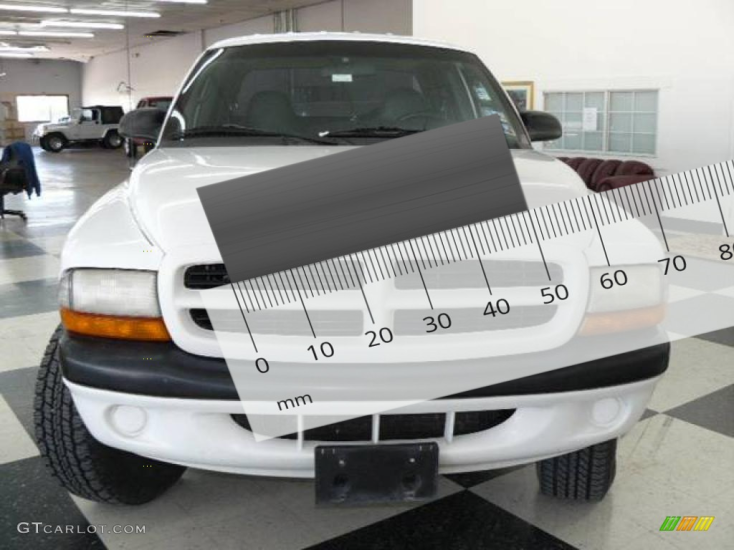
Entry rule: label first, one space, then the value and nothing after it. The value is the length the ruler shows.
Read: 50 mm
